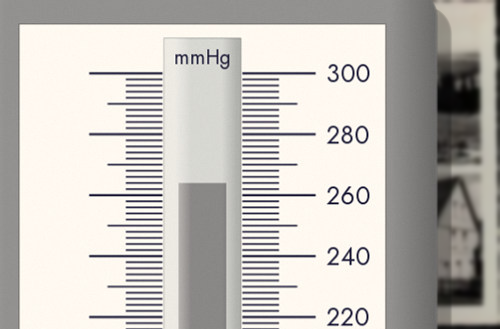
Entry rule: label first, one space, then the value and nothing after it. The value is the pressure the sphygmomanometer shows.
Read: 264 mmHg
